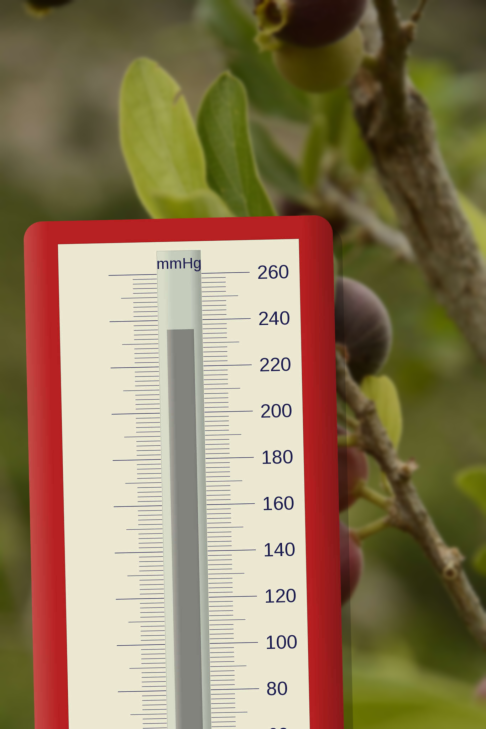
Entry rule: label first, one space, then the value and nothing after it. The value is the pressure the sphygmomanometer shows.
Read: 236 mmHg
